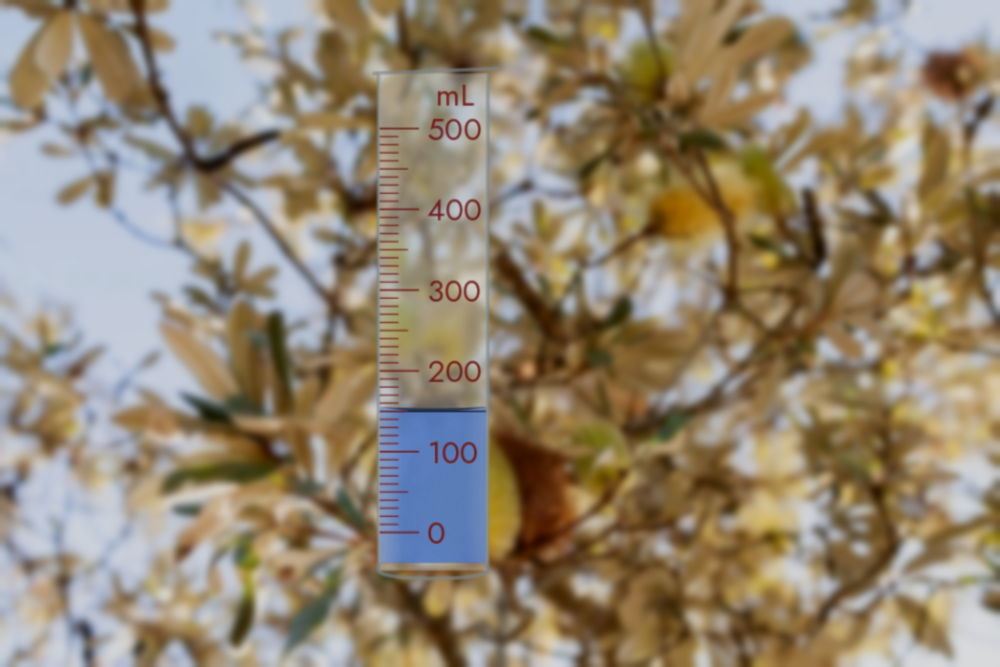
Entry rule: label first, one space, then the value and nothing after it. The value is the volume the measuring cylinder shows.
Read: 150 mL
